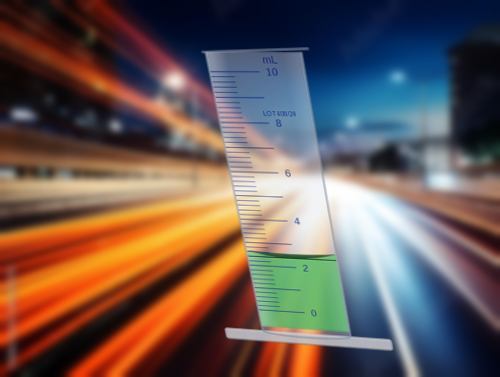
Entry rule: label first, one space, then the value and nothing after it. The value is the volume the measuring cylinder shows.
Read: 2.4 mL
